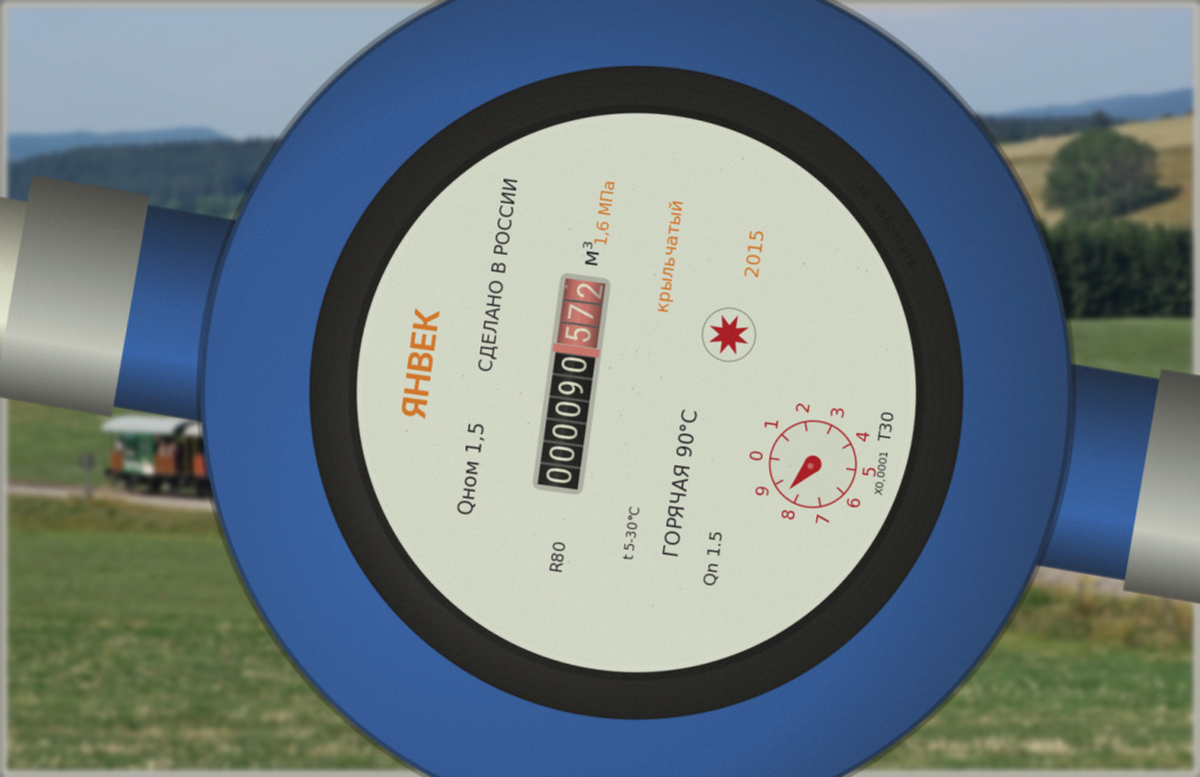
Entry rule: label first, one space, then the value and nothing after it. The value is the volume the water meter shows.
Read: 90.5718 m³
